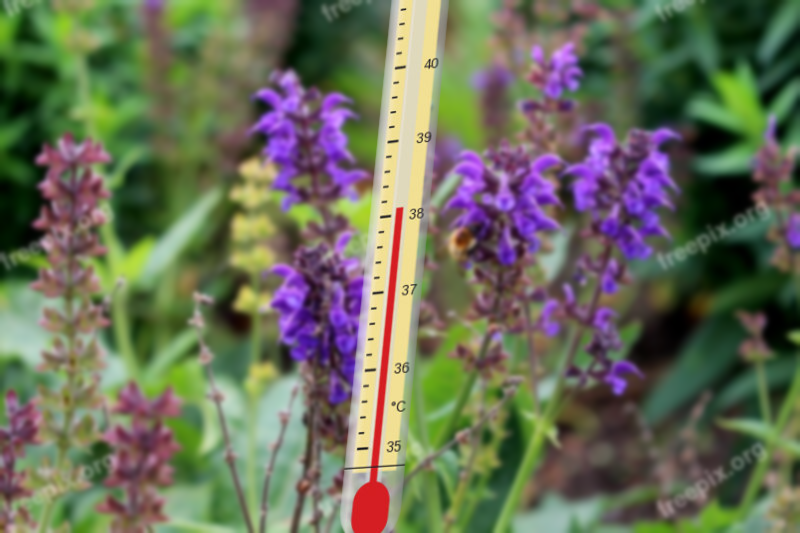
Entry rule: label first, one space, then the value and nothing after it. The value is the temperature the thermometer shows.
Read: 38.1 °C
